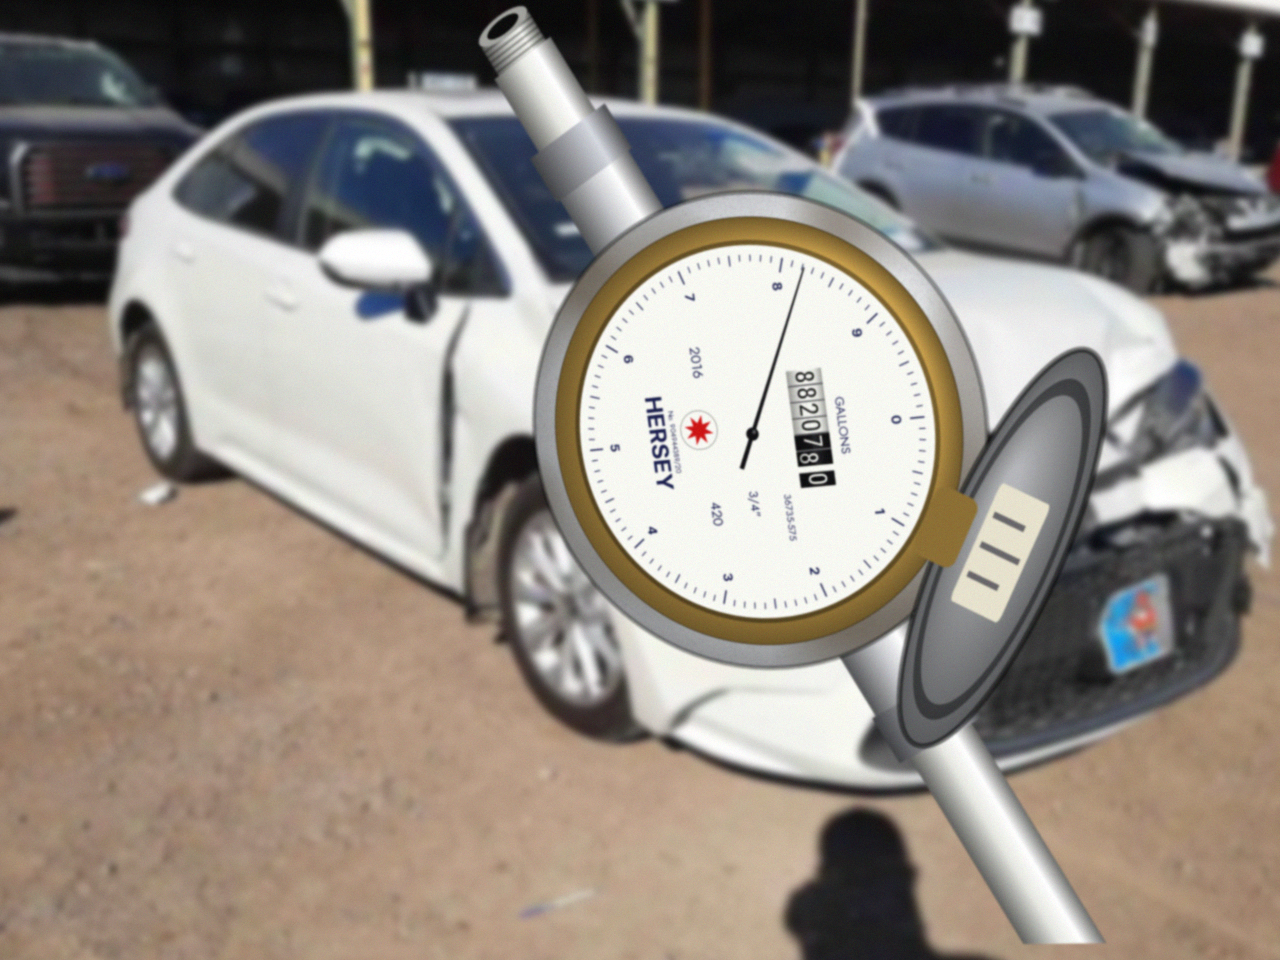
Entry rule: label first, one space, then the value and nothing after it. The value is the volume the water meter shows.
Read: 8820778.2 gal
